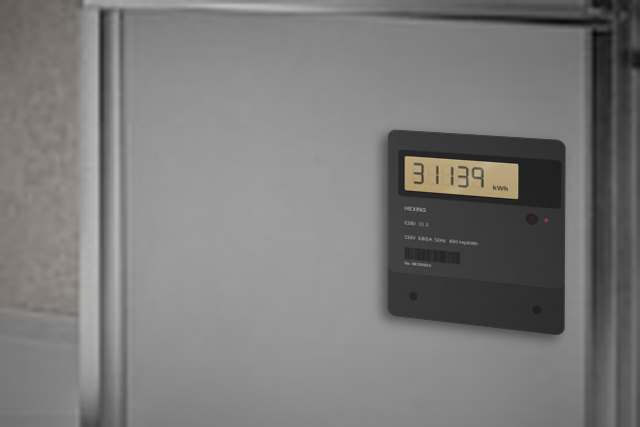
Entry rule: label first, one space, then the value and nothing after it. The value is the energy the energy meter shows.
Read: 31139 kWh
